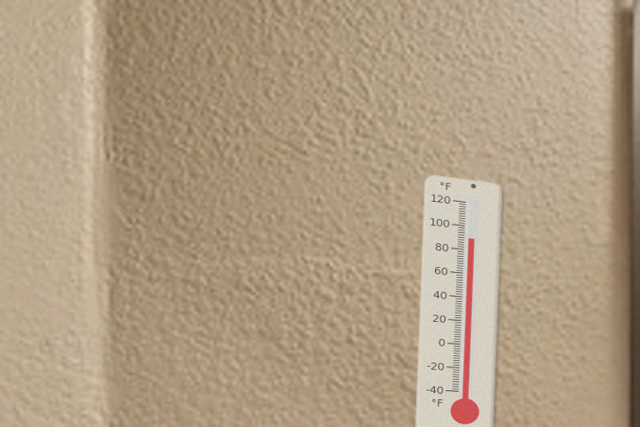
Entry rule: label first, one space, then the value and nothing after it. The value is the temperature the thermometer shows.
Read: 90 °F
